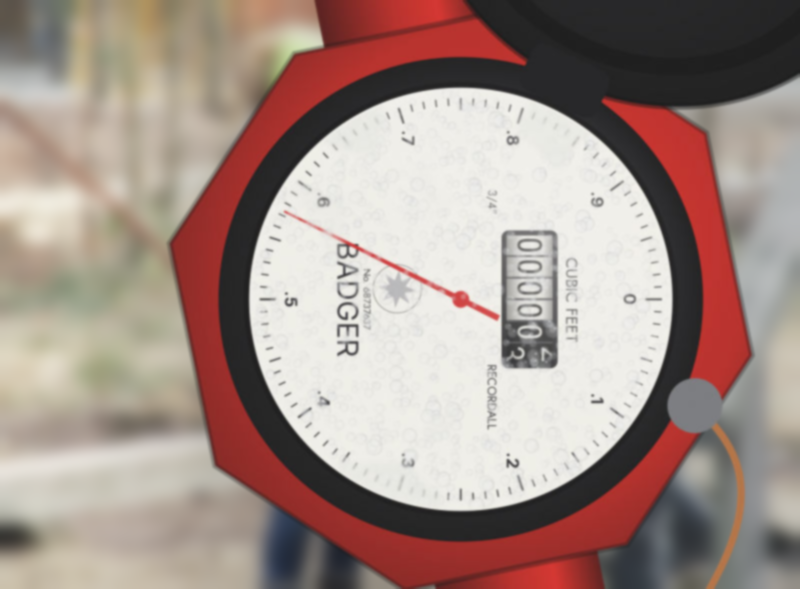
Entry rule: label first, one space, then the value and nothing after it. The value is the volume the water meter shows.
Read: 2.57 ft³
